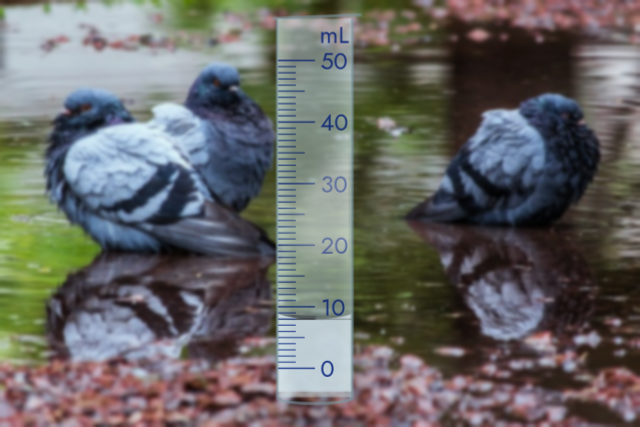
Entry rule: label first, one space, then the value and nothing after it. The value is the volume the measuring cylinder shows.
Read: 8 mL
